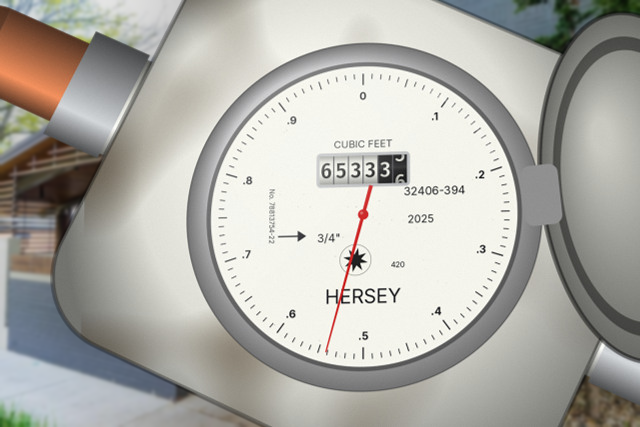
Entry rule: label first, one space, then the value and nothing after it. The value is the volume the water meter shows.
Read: 653335.54 ft³
